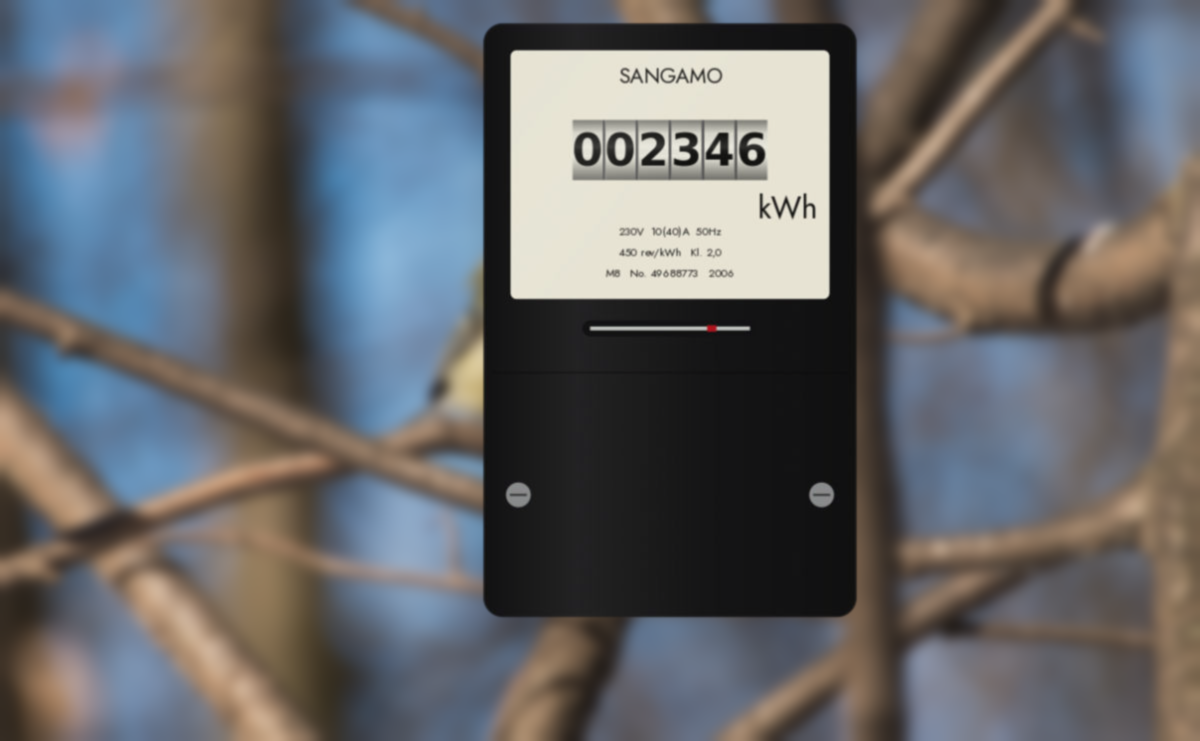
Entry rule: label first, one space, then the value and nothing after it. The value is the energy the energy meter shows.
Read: 2346 kWh
